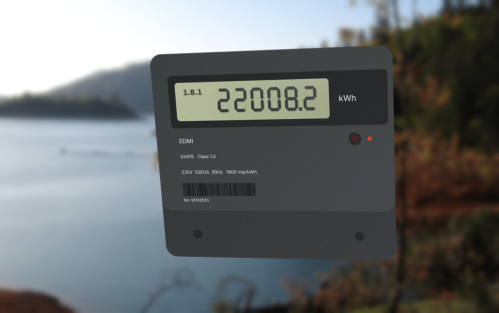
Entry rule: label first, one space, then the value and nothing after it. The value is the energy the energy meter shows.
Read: 22008.2 kWh
